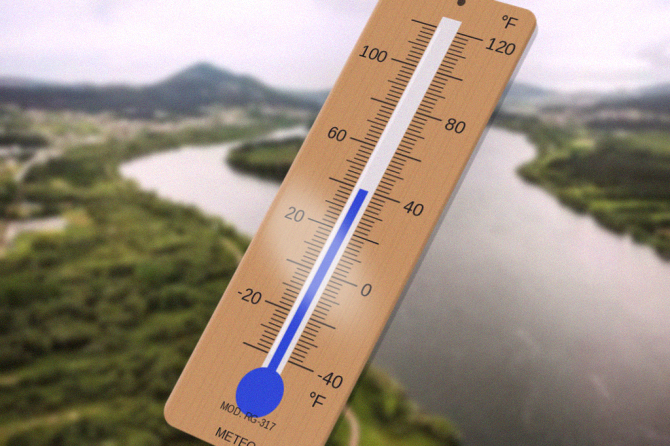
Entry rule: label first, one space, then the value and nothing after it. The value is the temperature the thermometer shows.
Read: 40 °F
